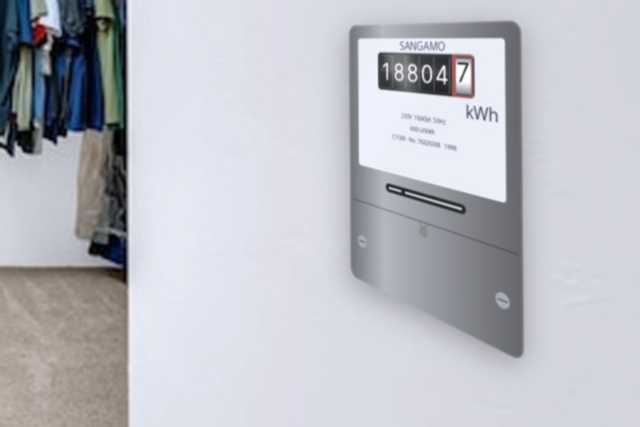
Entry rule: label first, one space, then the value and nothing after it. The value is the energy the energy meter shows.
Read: 18804.7 kWh
